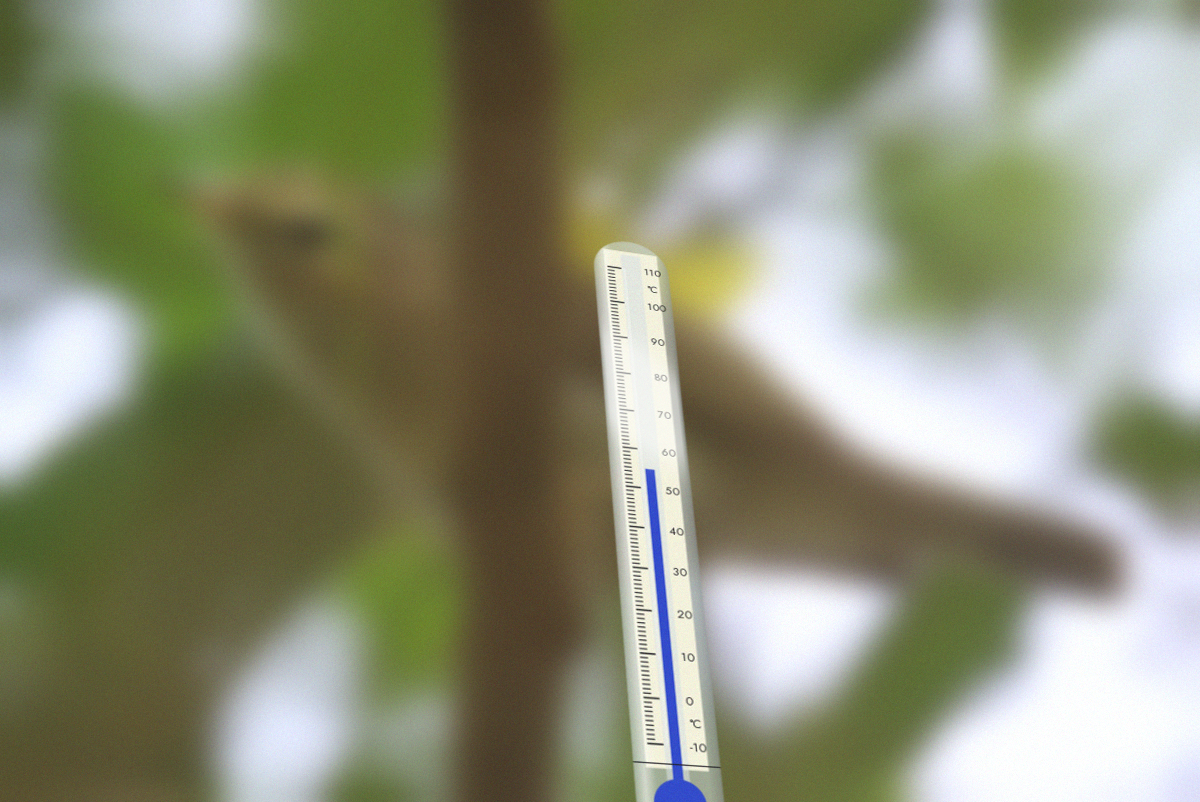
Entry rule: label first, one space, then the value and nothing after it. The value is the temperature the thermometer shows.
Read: 55 °C
